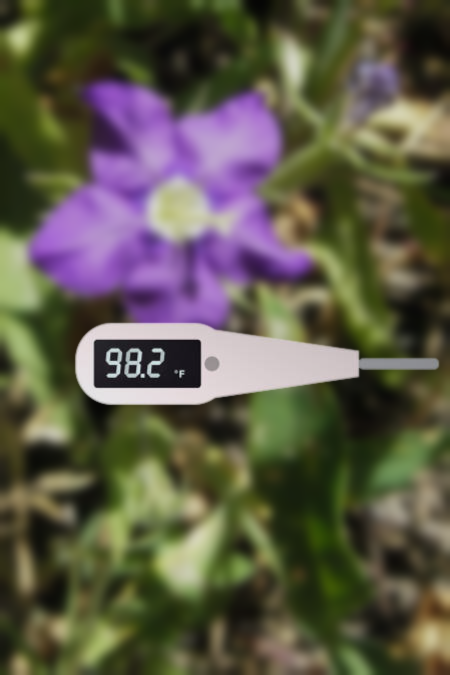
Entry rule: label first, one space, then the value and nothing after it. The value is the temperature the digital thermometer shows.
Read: 98.2 °F
